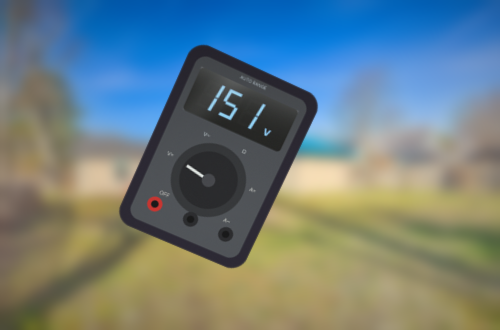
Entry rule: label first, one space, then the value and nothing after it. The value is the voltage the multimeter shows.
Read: 151 V
